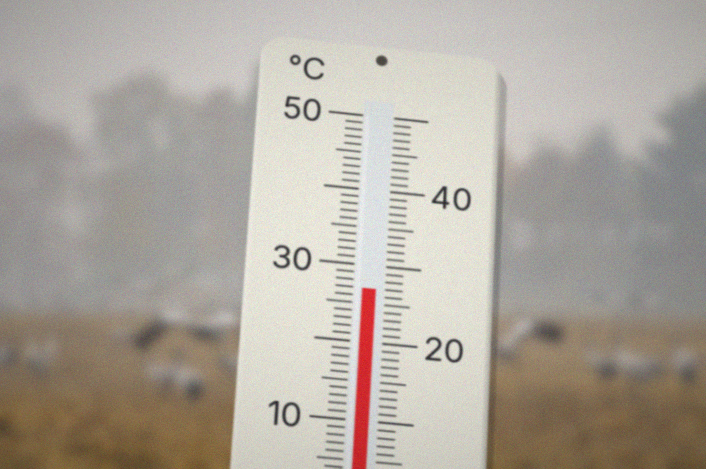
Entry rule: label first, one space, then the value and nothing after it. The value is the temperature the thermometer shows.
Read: 27 °C
